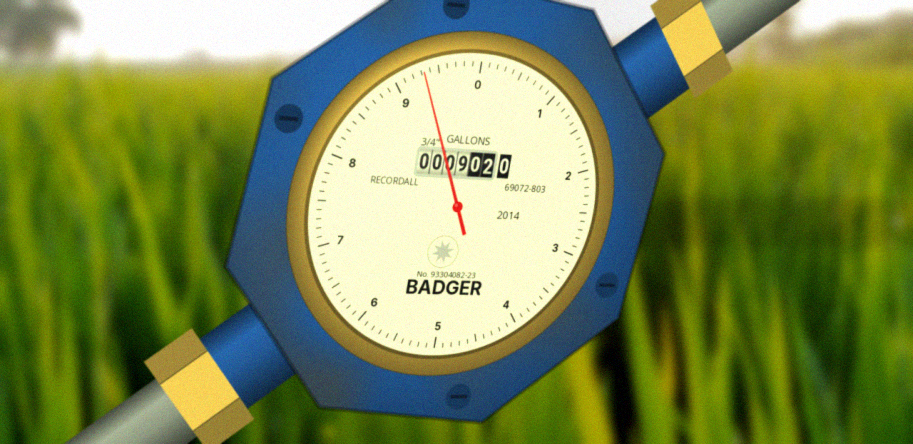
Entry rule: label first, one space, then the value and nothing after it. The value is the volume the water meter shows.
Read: 9019.3 gal
